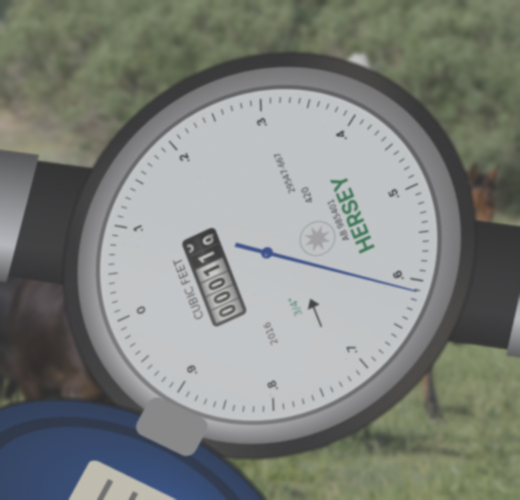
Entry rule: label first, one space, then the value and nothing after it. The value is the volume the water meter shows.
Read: 118.61 ft³
